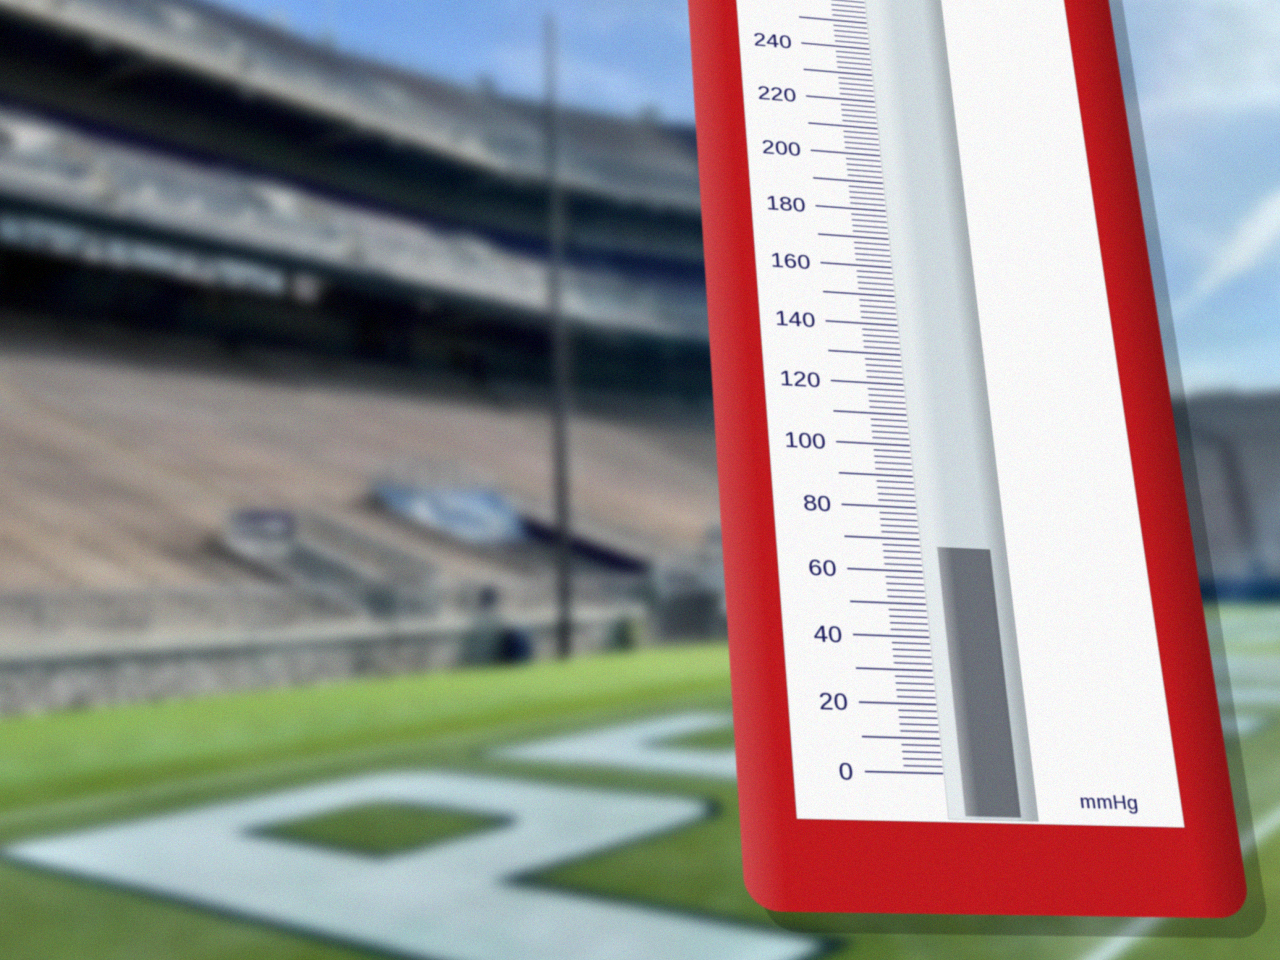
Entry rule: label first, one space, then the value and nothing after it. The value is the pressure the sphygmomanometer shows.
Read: 68 mmHg
